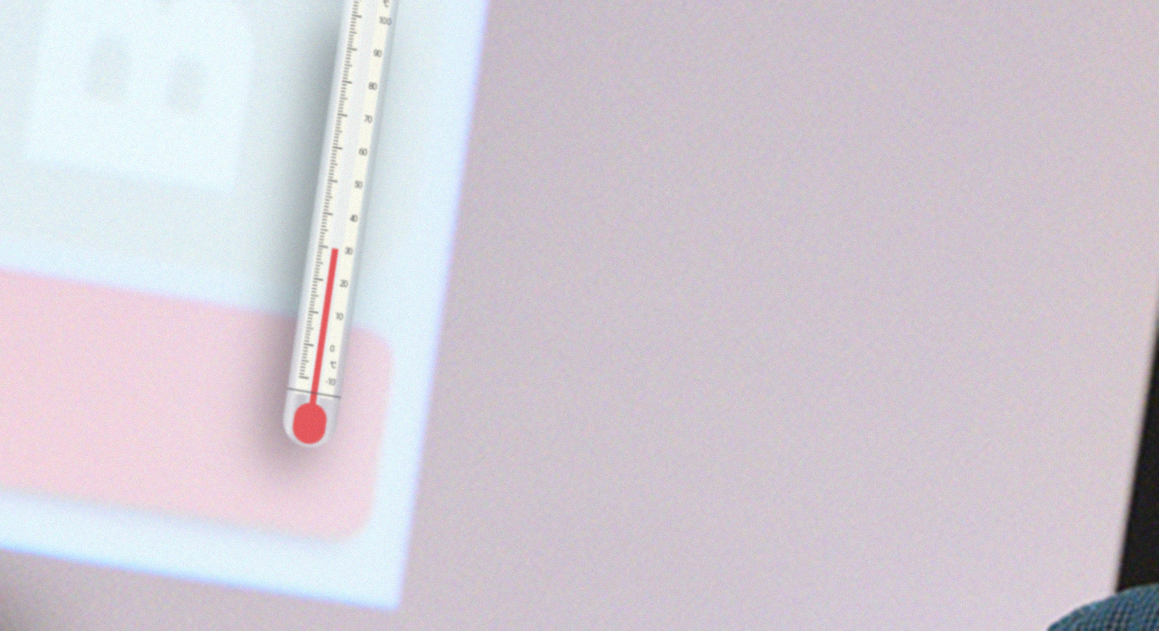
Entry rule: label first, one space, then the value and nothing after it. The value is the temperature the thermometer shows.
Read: 30 °C
